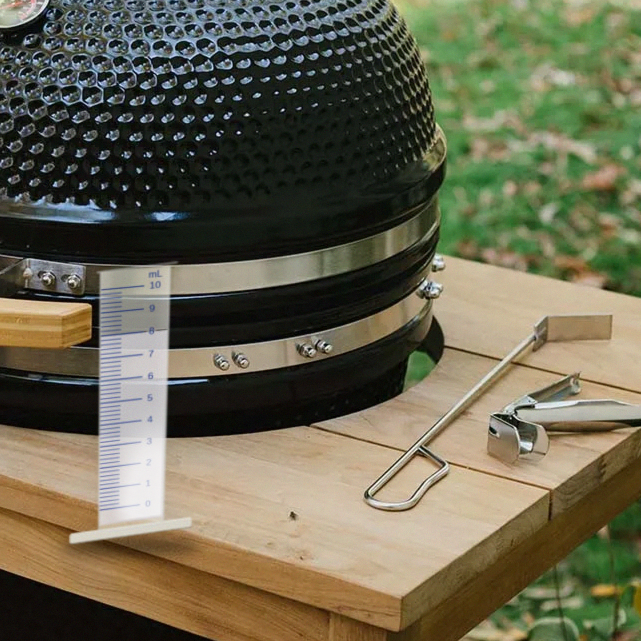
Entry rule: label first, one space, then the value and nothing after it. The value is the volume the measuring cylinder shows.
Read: 8 mL
